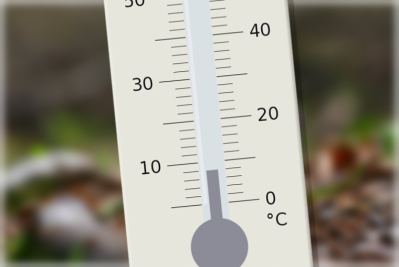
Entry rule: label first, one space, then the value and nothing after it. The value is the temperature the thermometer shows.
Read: 8 °C
